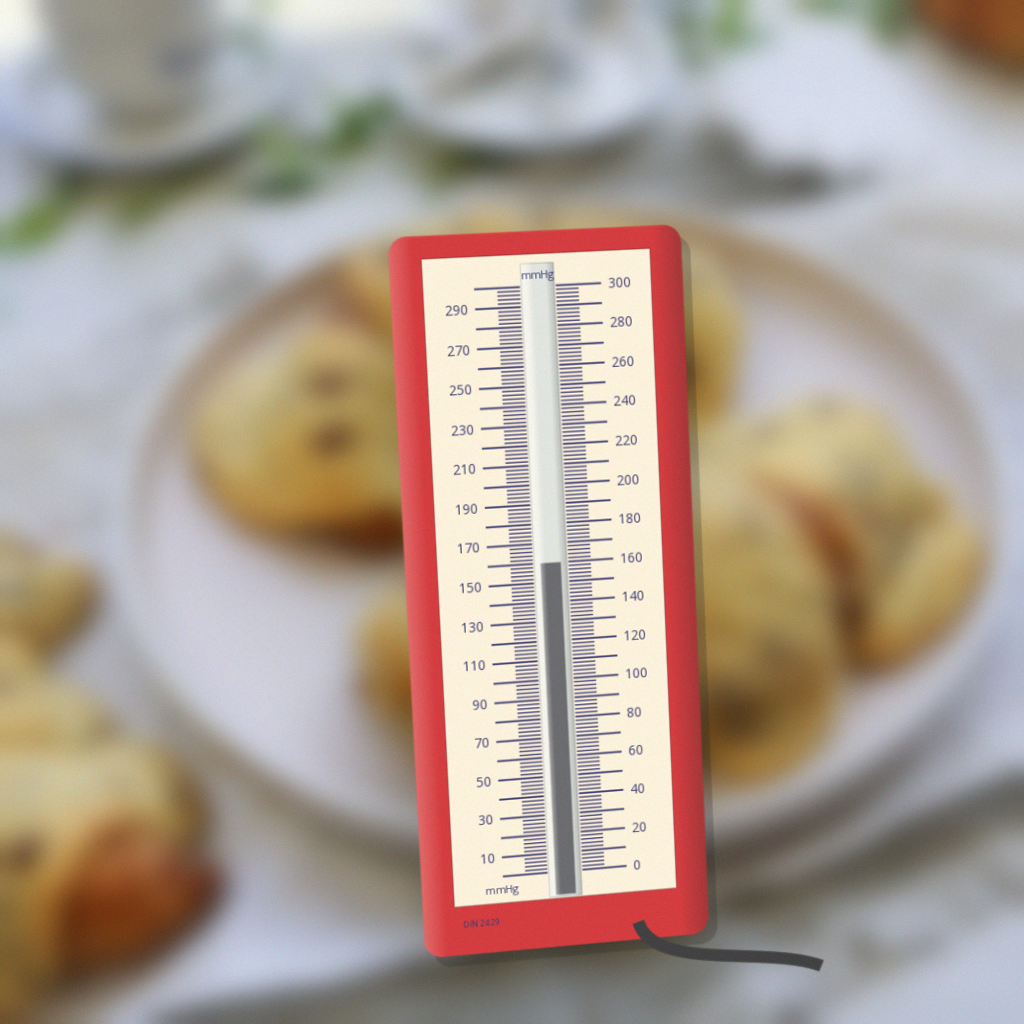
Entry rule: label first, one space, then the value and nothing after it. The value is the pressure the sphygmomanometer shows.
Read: 160 mmHg
